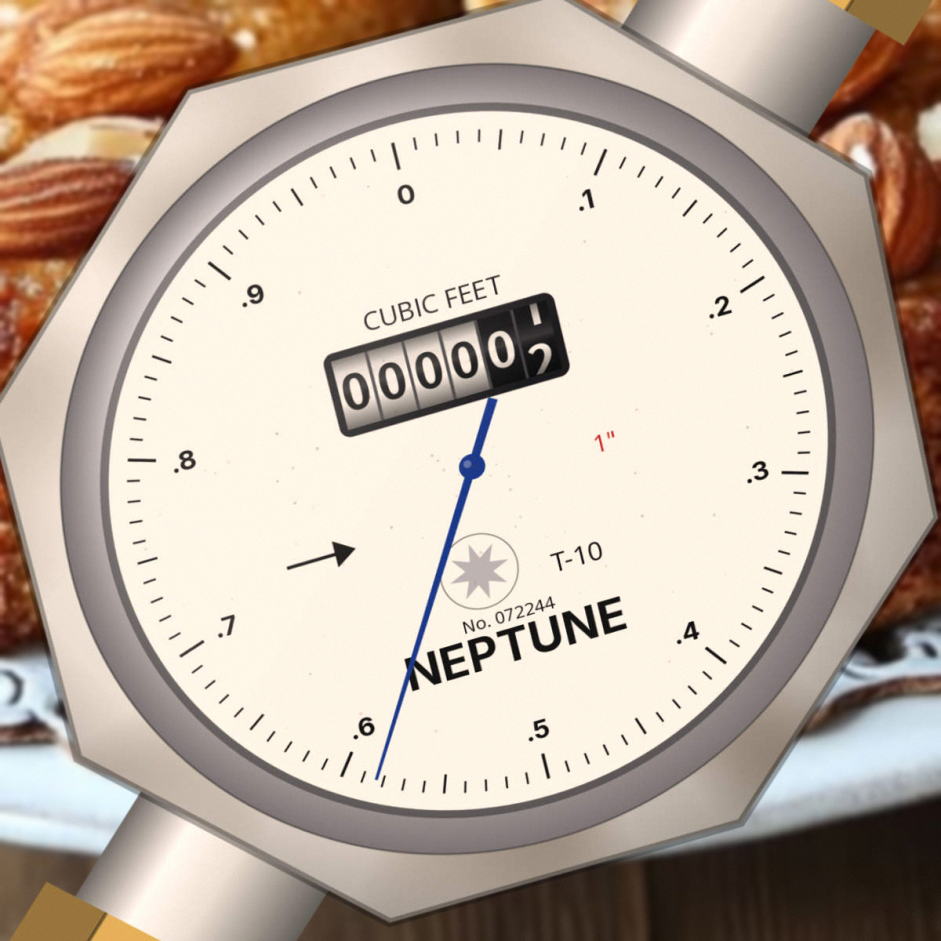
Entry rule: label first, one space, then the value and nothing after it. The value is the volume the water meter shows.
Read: 1.58 ft³
